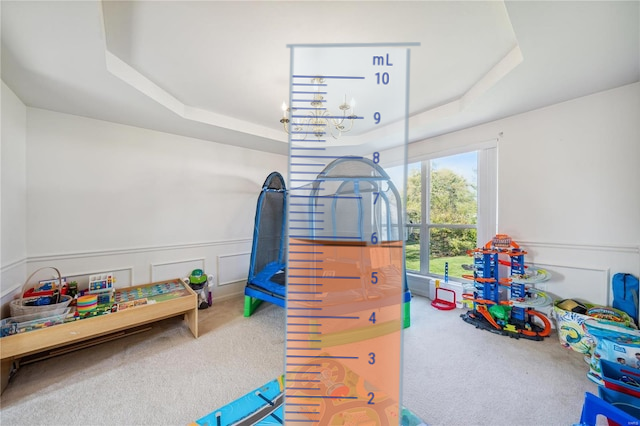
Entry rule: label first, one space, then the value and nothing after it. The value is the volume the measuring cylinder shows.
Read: 5.8 mL
